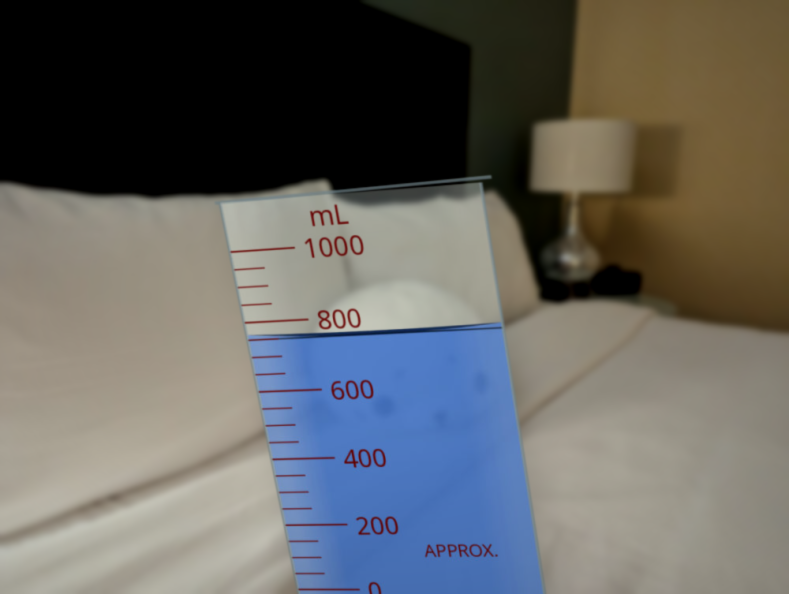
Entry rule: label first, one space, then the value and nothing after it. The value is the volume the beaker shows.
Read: 750 mL
